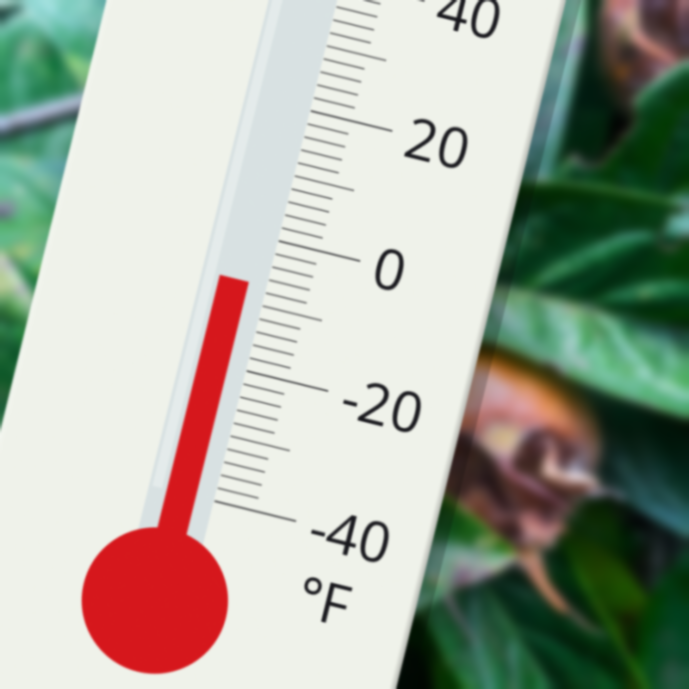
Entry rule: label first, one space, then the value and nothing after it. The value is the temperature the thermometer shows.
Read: -7 °F
